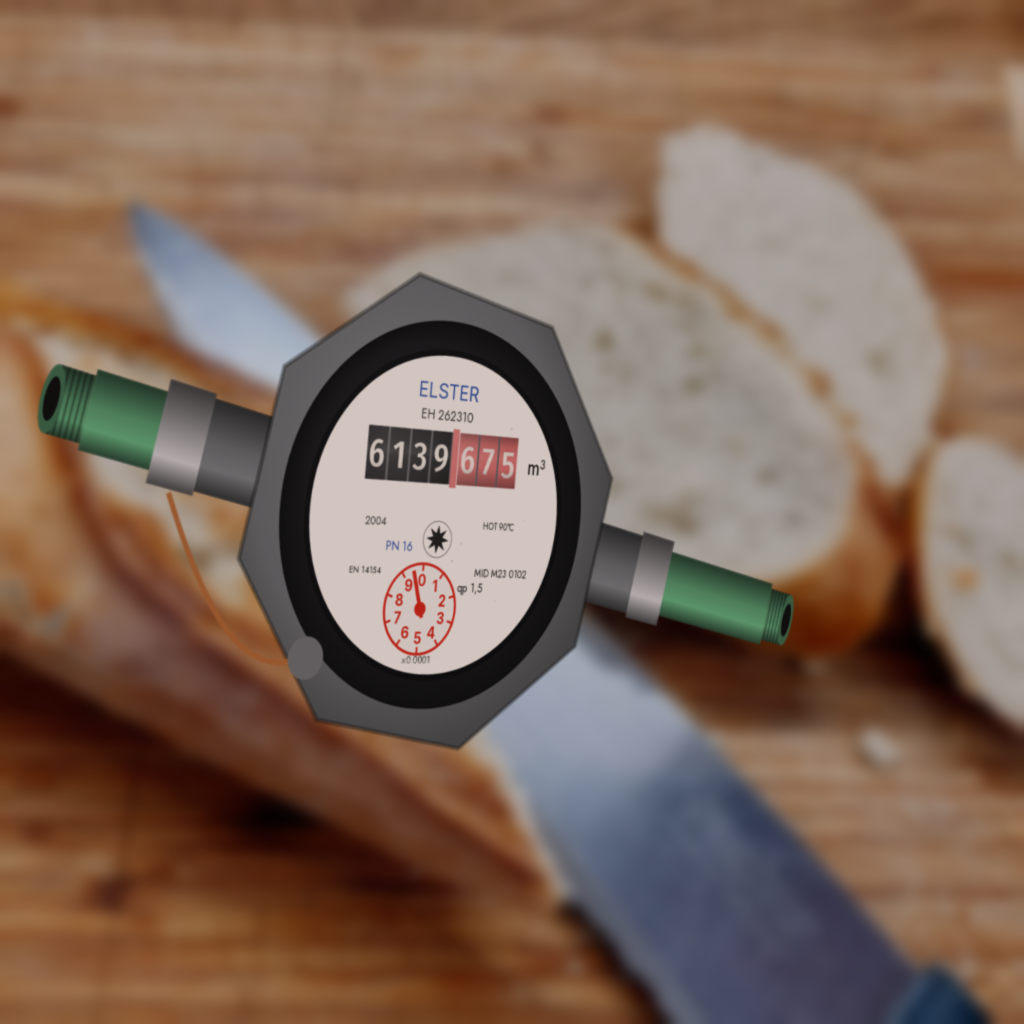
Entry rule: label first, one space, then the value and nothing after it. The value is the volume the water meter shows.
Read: 6139.6749 m³
